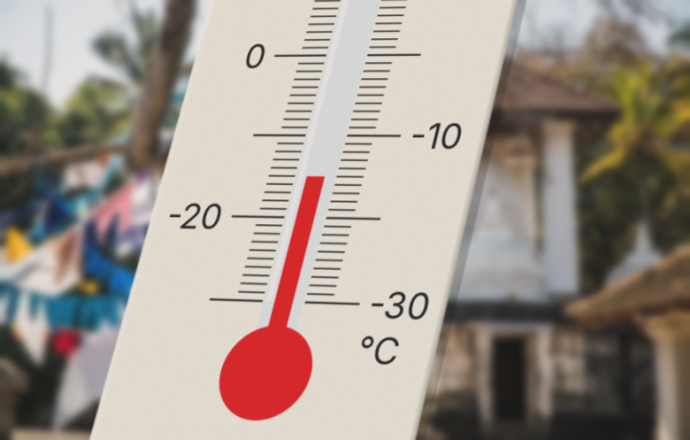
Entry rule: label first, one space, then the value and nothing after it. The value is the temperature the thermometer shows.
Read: -15 °C
